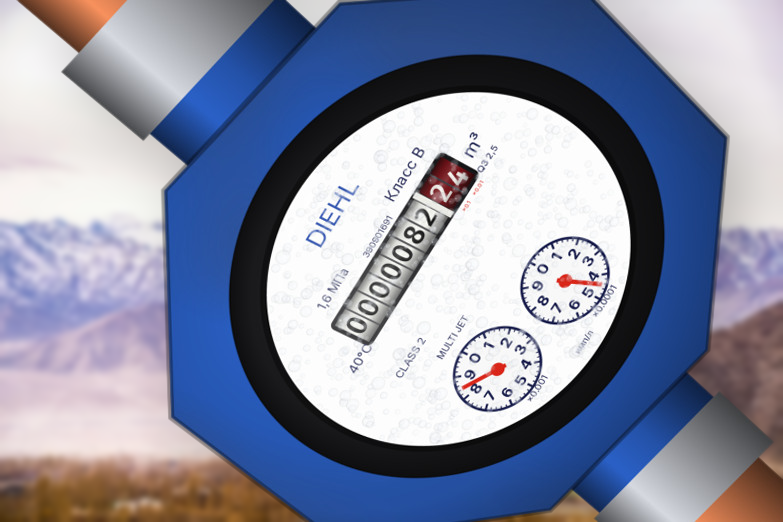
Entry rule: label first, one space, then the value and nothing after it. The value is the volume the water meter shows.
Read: 82.2384 m³
